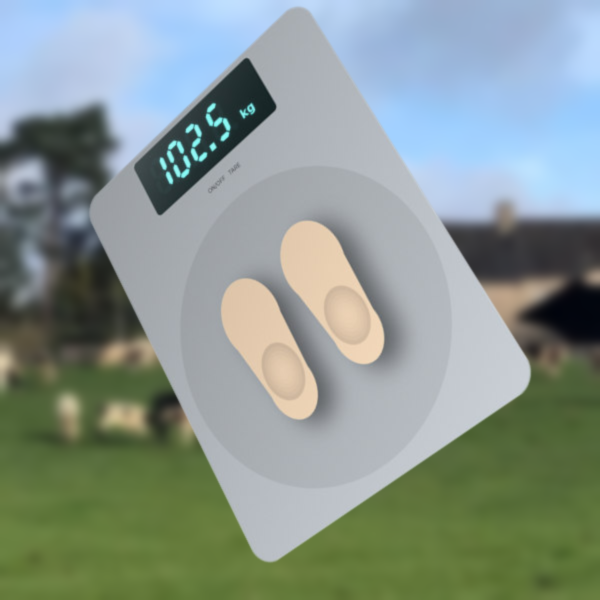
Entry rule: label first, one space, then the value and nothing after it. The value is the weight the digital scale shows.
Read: 102.5 kg
